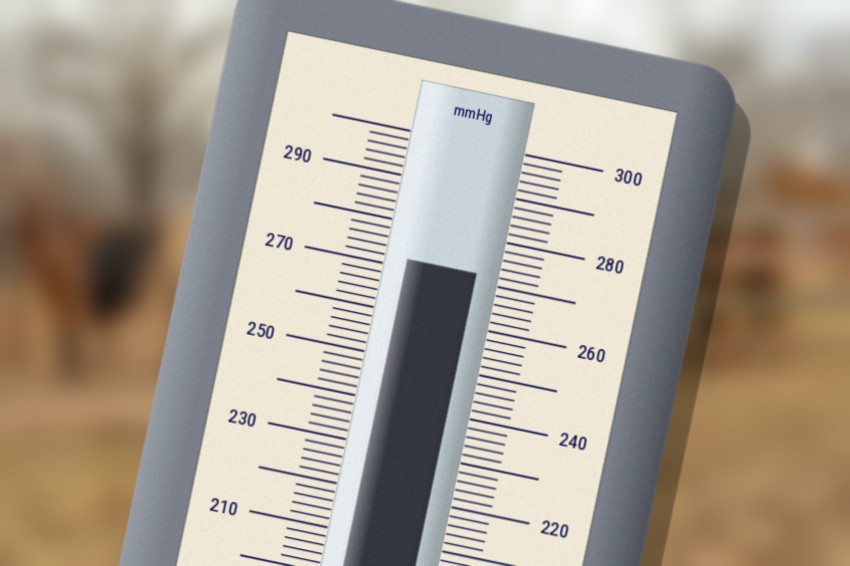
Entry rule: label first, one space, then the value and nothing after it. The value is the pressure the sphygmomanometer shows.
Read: 272 mmHg
